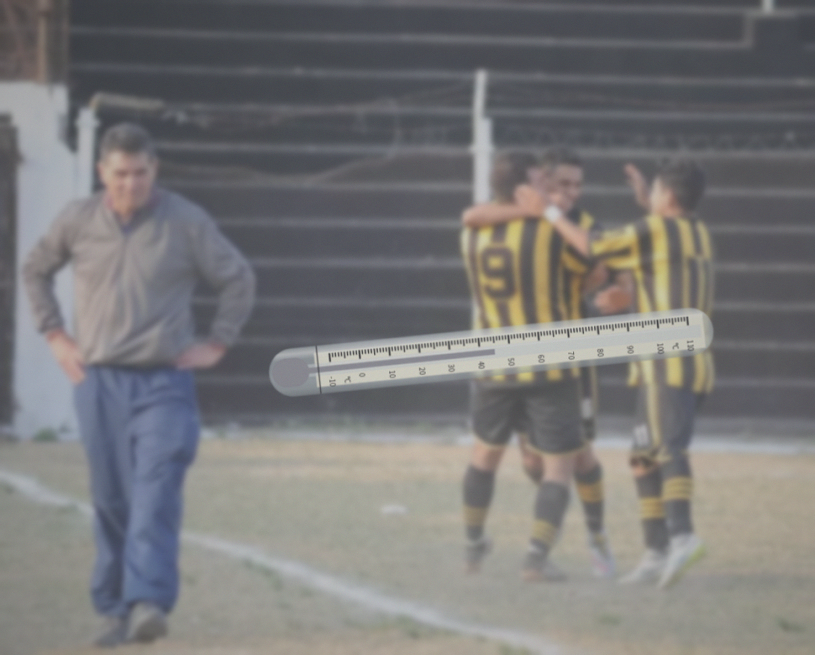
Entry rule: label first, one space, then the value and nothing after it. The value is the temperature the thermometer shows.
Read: 45 °C
